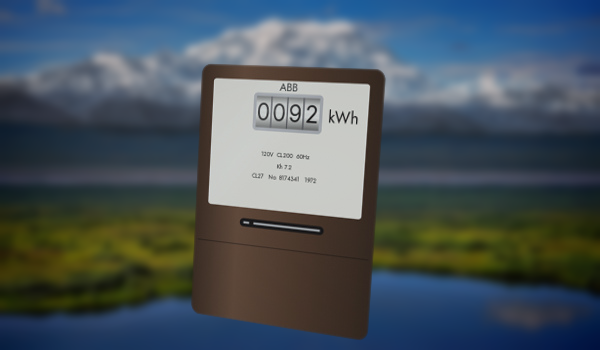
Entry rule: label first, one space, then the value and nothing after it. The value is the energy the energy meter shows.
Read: 92 kWh
